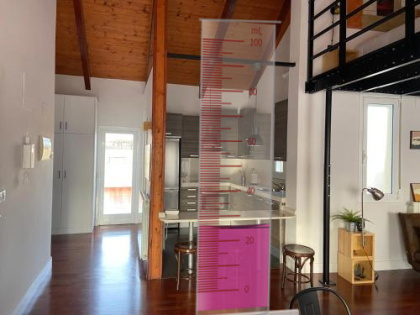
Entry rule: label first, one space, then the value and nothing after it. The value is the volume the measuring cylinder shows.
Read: 25 mL
